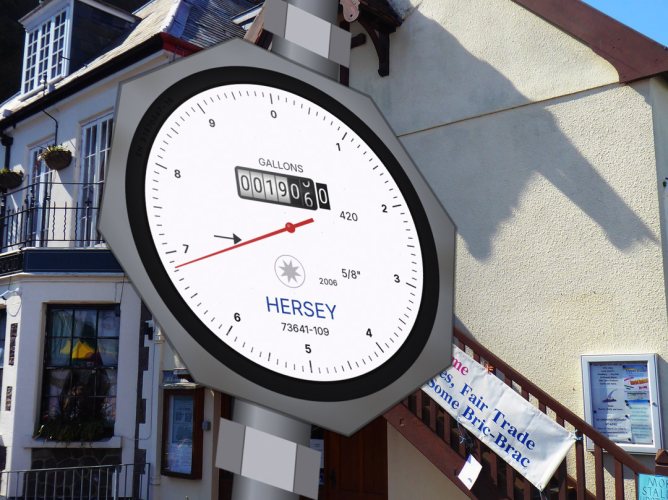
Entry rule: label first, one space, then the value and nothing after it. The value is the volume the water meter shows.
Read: 19056.8 gal
